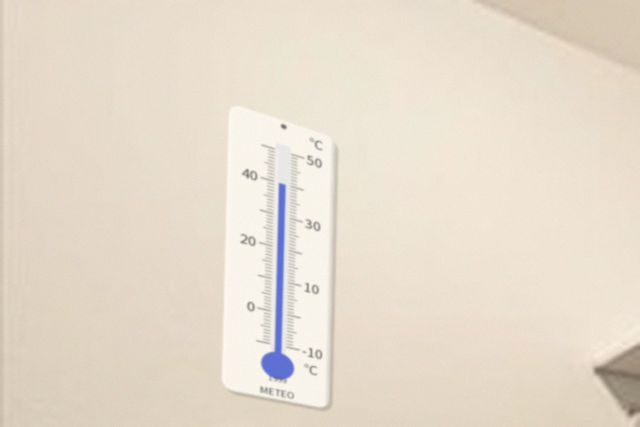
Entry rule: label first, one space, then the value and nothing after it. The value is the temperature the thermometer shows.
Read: 40 °C
